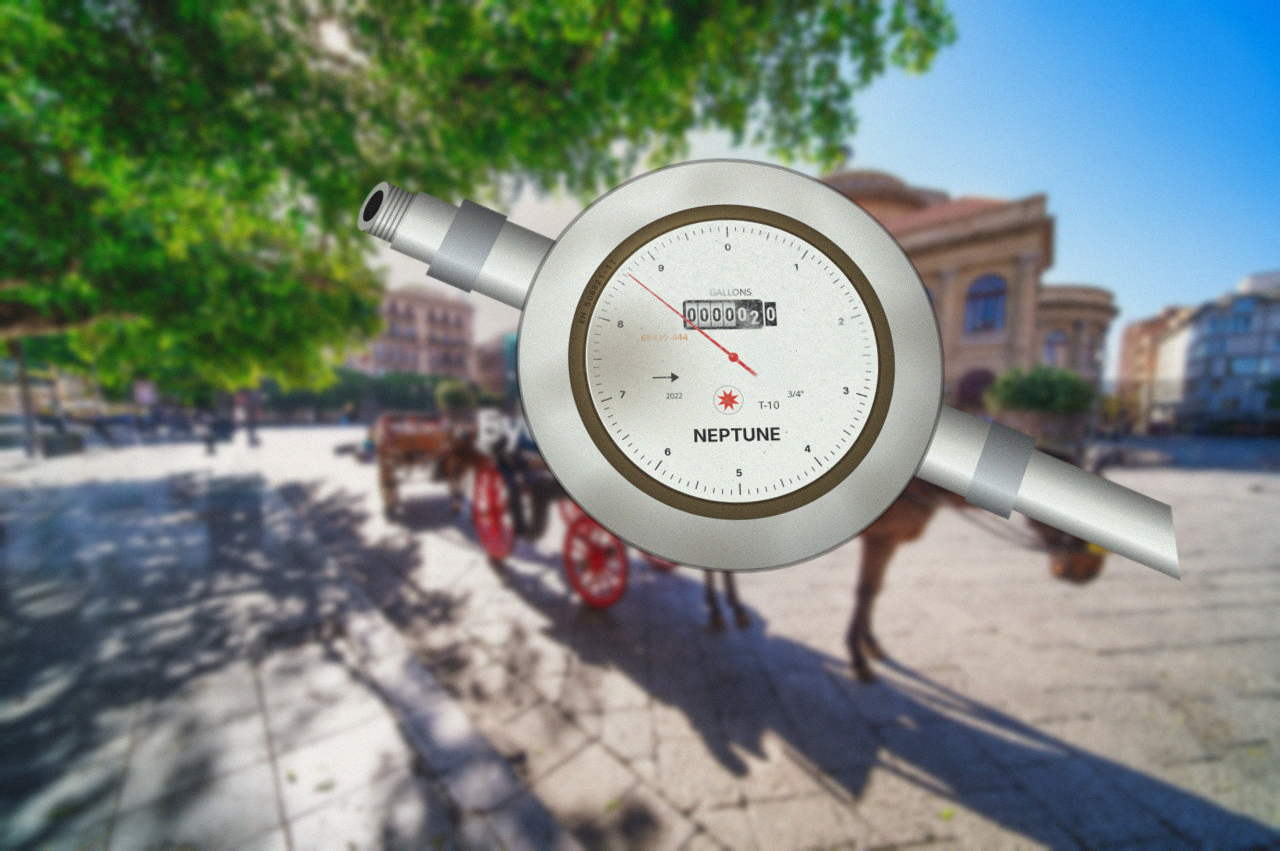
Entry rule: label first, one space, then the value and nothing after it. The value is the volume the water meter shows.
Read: 18.6 gal
